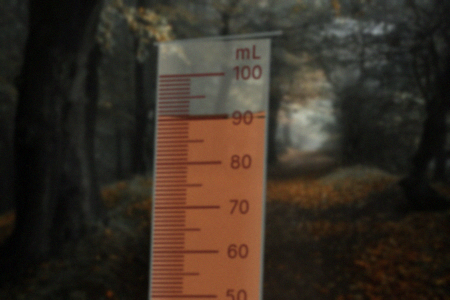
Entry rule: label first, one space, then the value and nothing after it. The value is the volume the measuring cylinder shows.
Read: 90 mL
